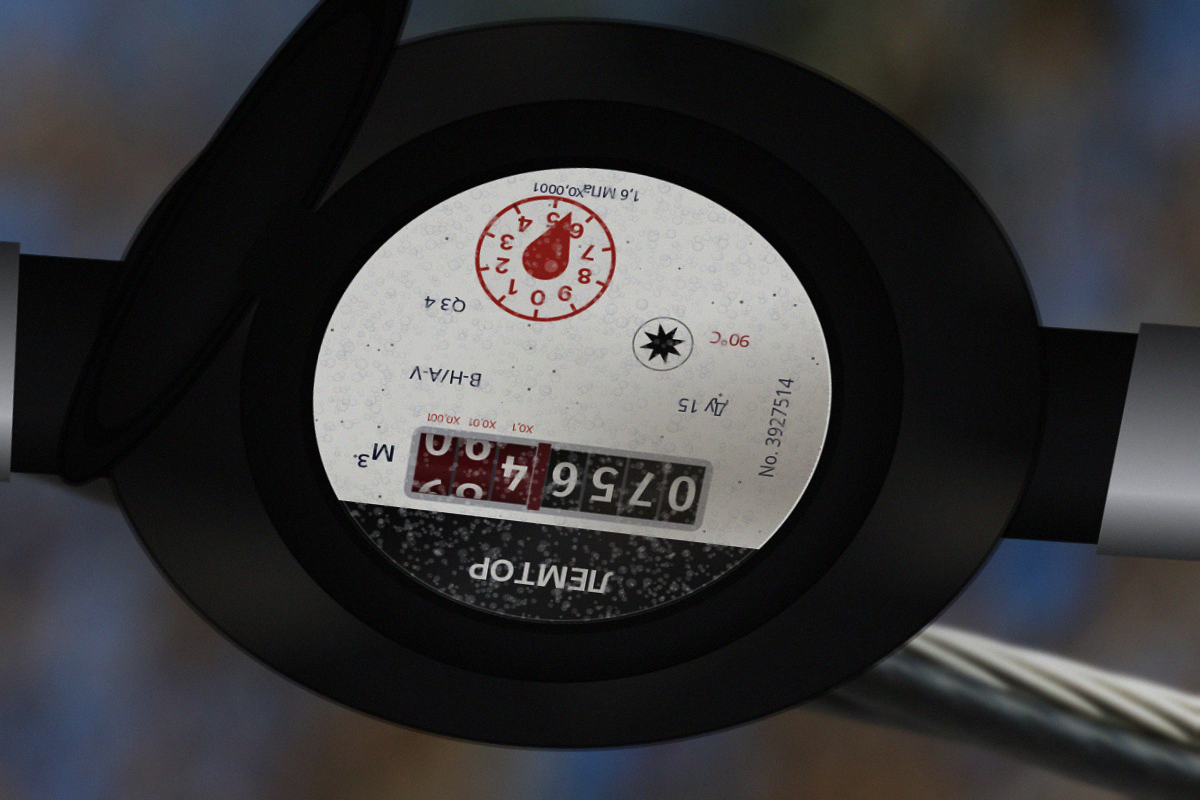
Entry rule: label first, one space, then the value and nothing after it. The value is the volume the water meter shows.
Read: 756.4895 m³
